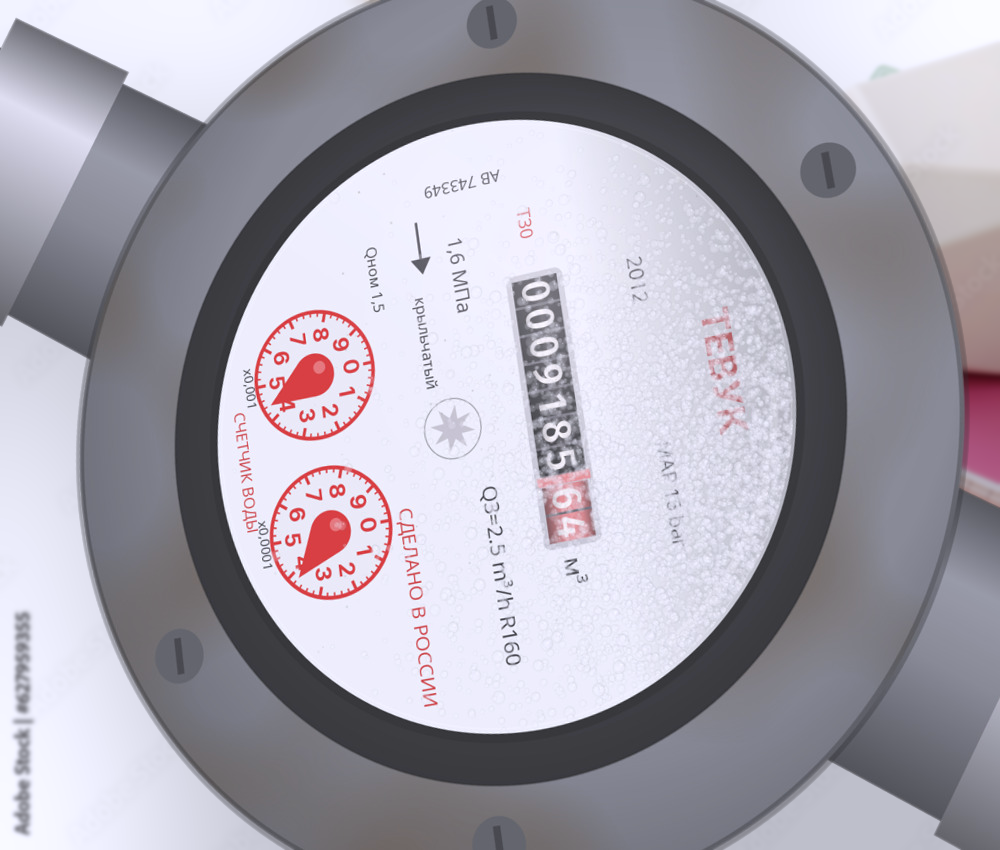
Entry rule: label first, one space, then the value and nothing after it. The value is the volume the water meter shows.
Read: 9185.6443 m³
